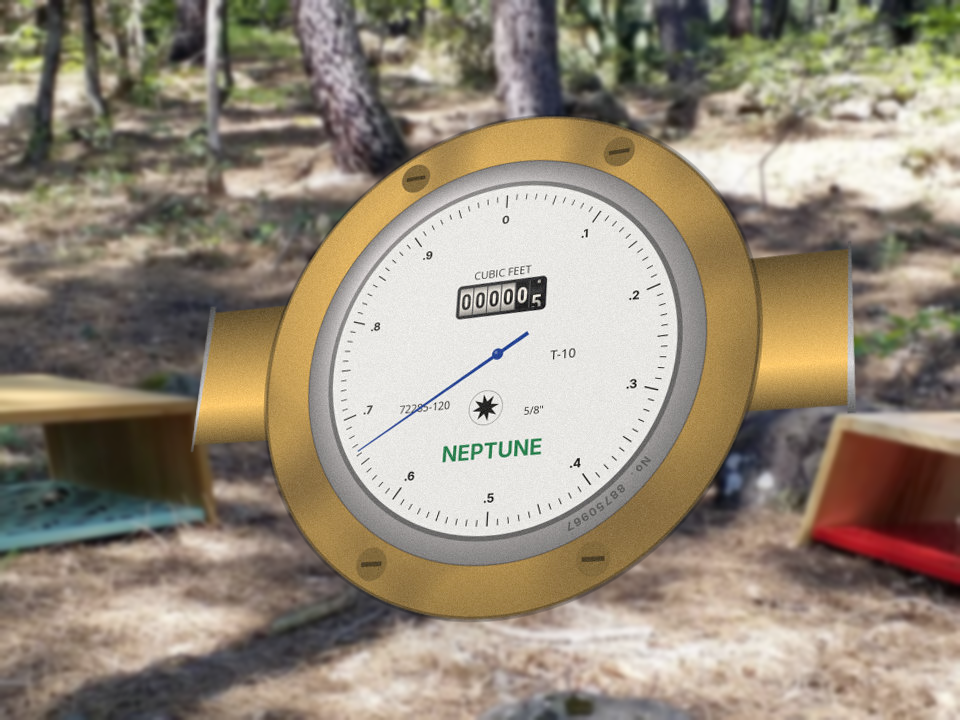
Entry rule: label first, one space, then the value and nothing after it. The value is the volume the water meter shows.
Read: 4.66 ft³
